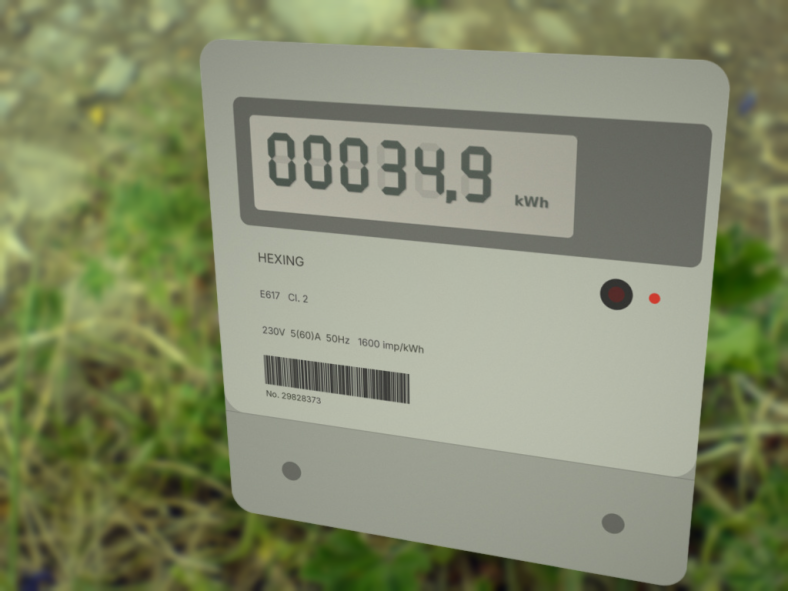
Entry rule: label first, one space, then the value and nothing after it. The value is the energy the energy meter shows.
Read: 34.9 kWh
